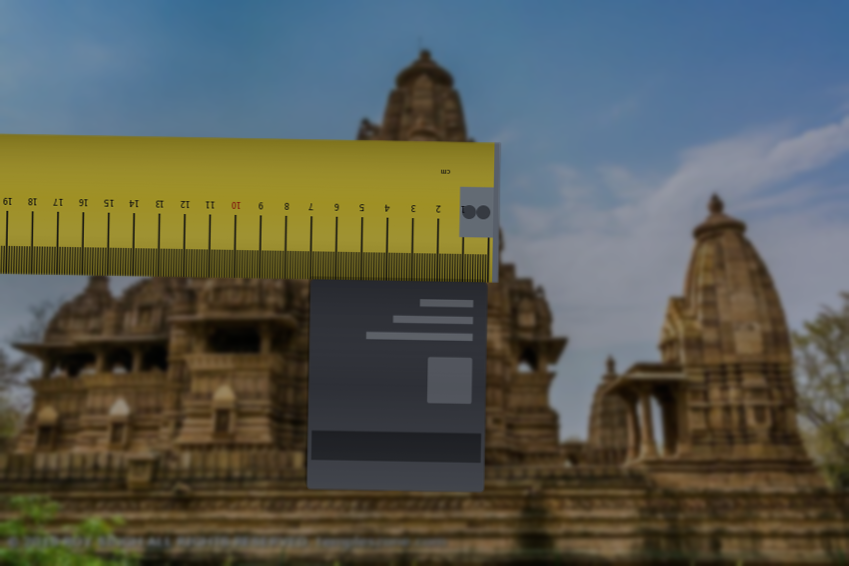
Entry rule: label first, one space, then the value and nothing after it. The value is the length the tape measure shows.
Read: 7 cm
